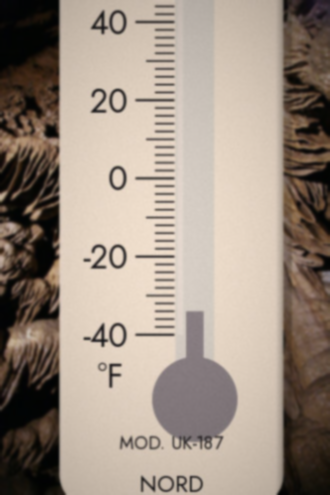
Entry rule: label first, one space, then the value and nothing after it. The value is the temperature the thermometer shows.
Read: -34 °F
